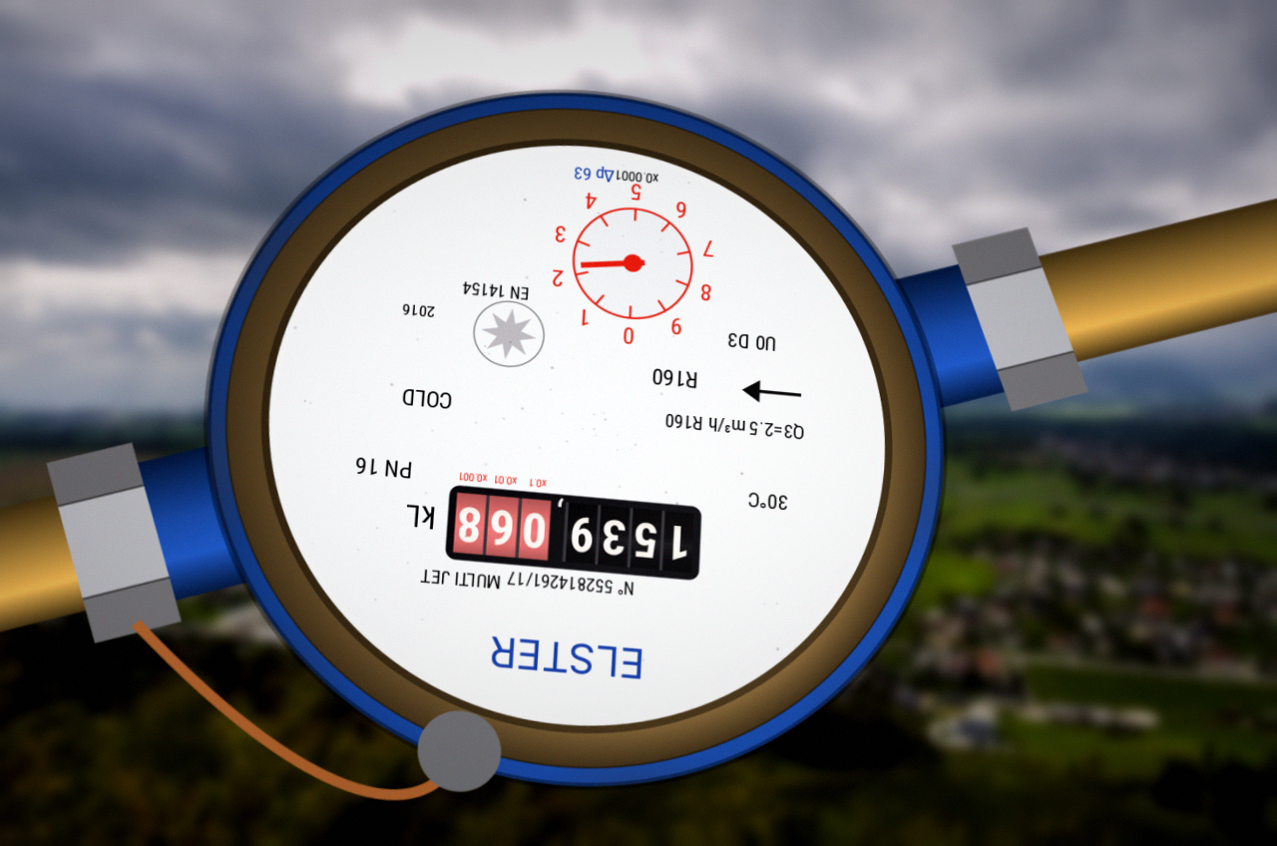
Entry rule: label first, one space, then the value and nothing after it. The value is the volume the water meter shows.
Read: 1539.0682 kL
